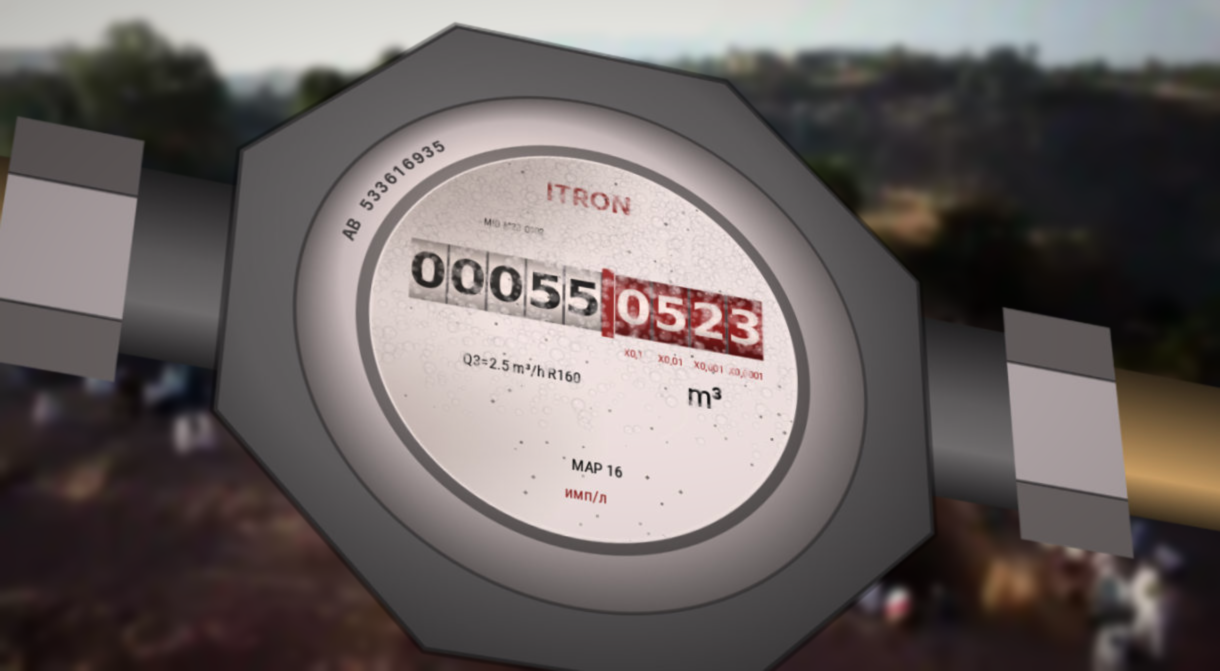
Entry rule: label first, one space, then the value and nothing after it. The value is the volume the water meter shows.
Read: 55.0523 m³
